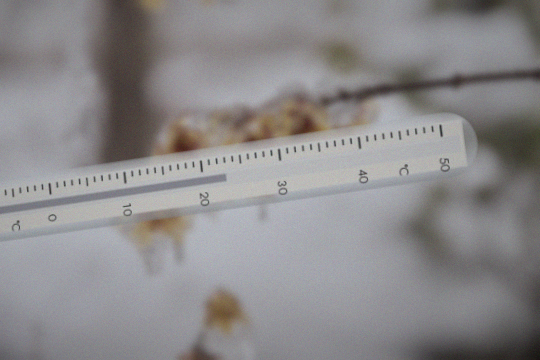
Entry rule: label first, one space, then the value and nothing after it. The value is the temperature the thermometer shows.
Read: 23 °C
